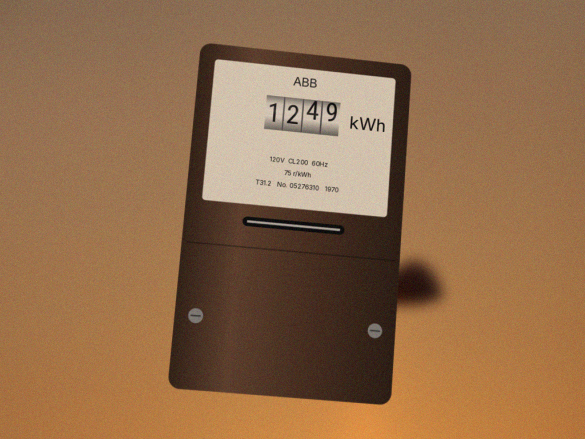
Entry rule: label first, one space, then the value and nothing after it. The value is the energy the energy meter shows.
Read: 1249 kWh
